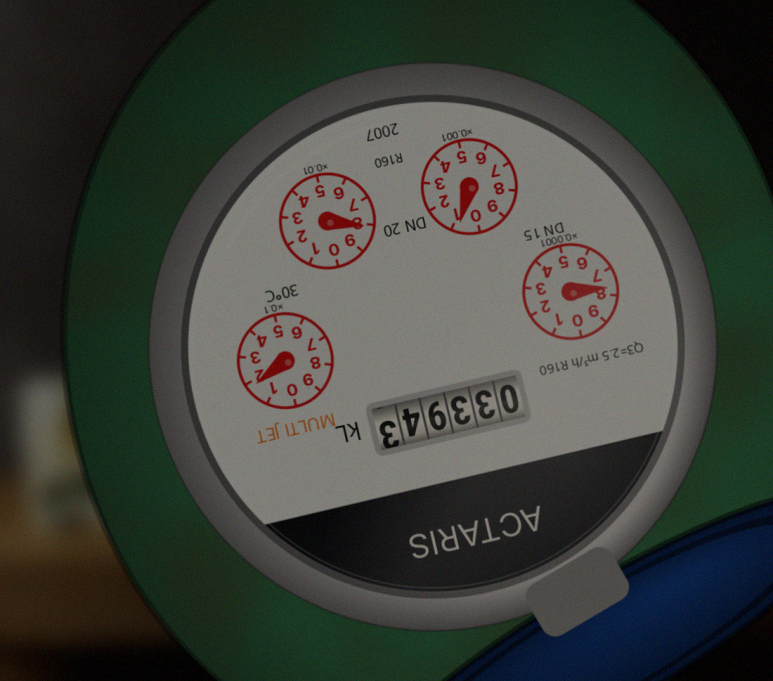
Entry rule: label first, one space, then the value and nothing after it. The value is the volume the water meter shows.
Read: 33943.1807 kL
